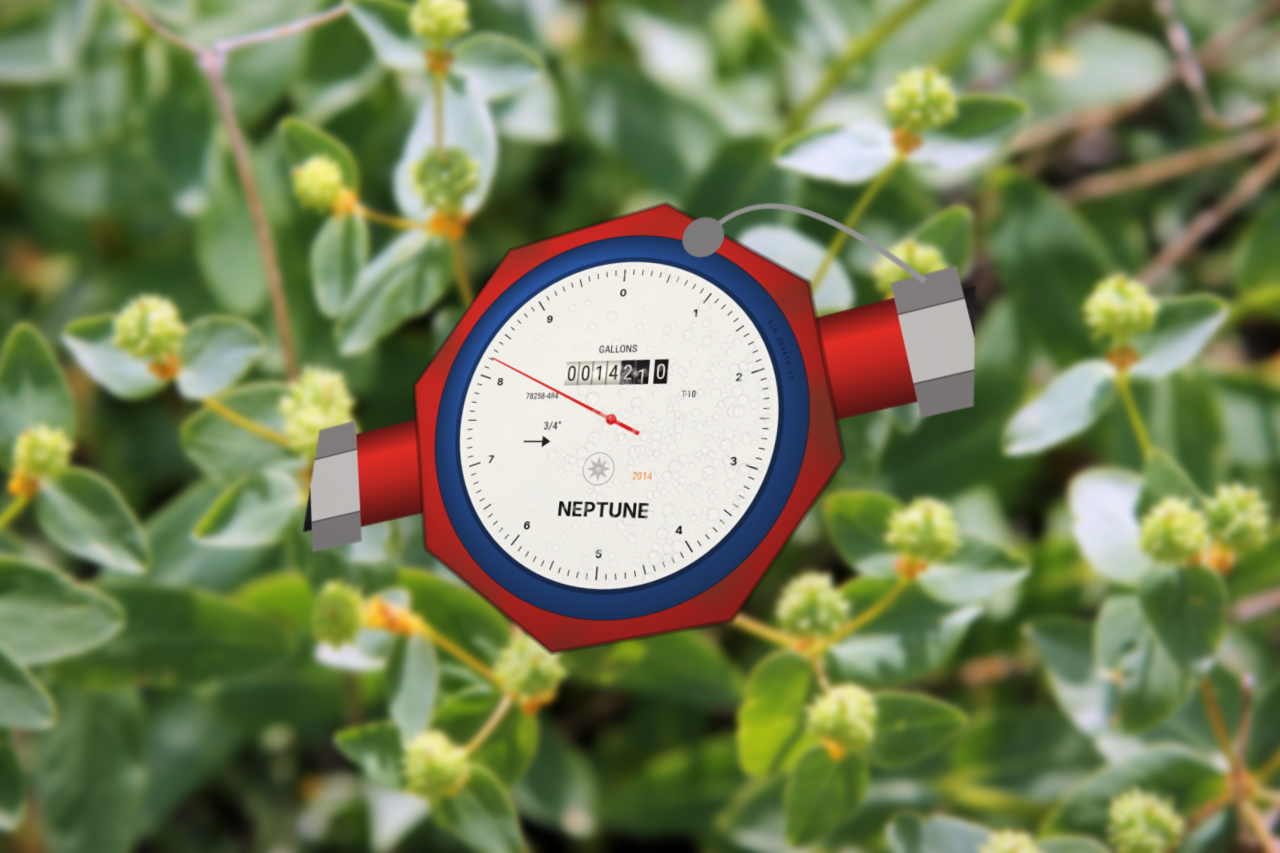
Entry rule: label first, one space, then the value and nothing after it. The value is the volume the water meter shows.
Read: 14208.2 gal
